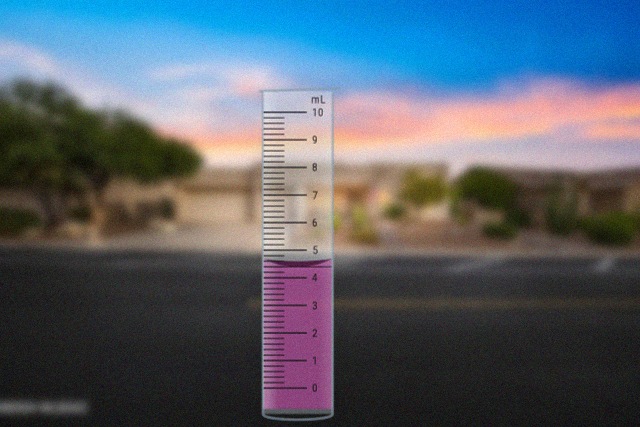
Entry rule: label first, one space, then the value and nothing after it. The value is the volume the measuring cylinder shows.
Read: 4.4 mL
